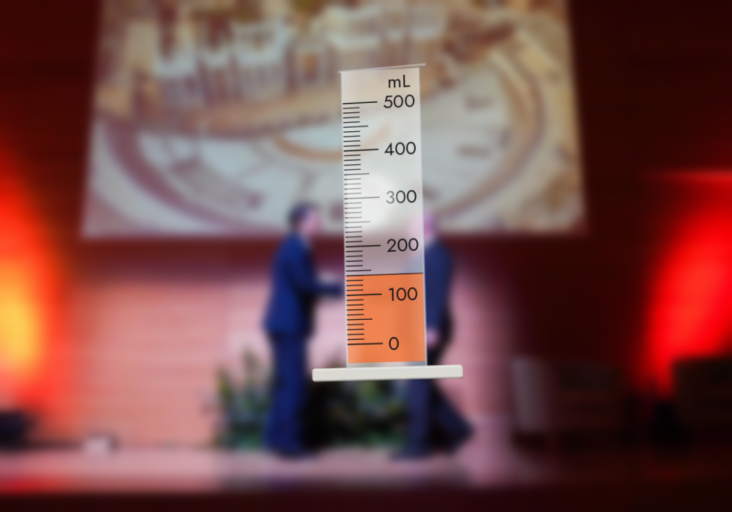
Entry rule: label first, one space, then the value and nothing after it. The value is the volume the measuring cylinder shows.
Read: 140 mL
